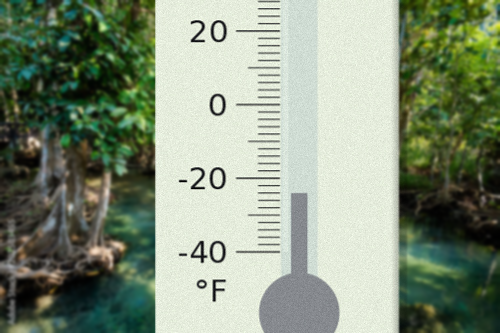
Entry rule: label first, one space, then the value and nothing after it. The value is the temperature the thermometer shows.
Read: -24 °F
